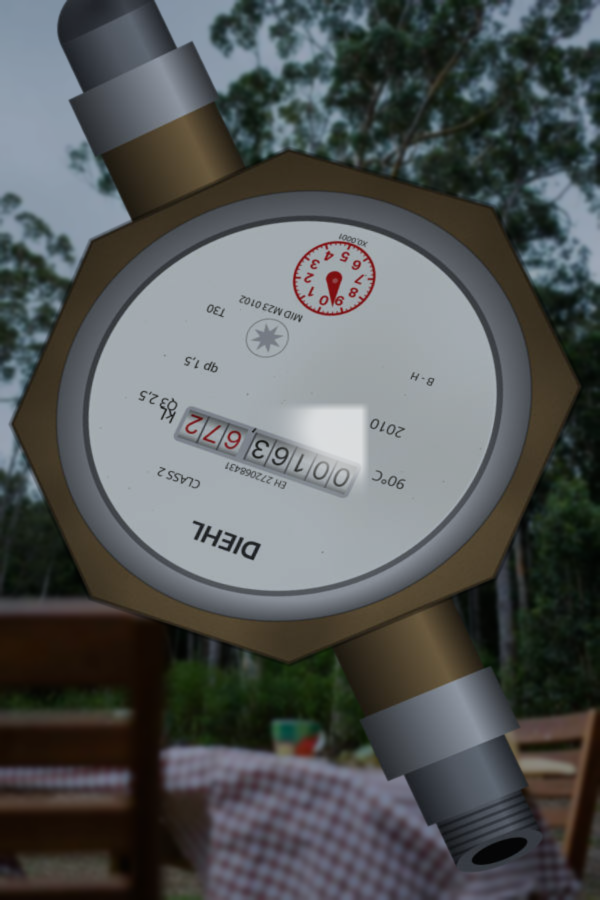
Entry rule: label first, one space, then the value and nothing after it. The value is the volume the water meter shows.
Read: 163.6719 kL
